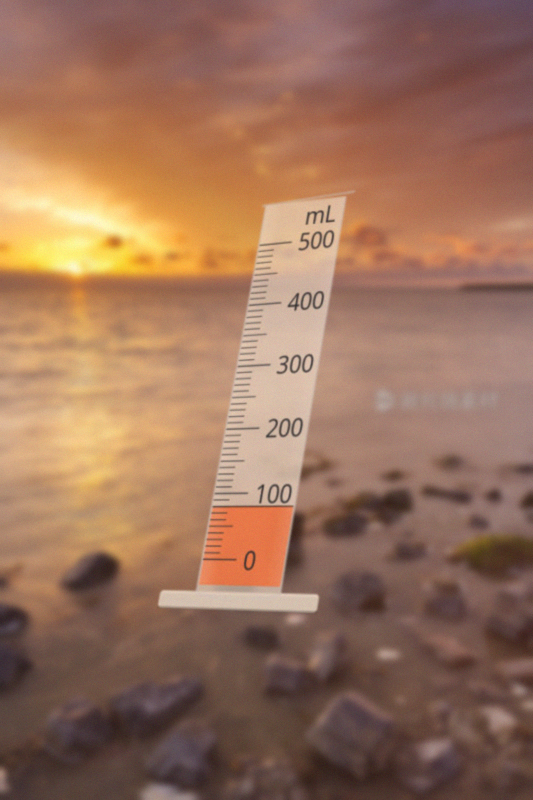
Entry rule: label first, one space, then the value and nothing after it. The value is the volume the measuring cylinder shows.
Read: 80 mL
